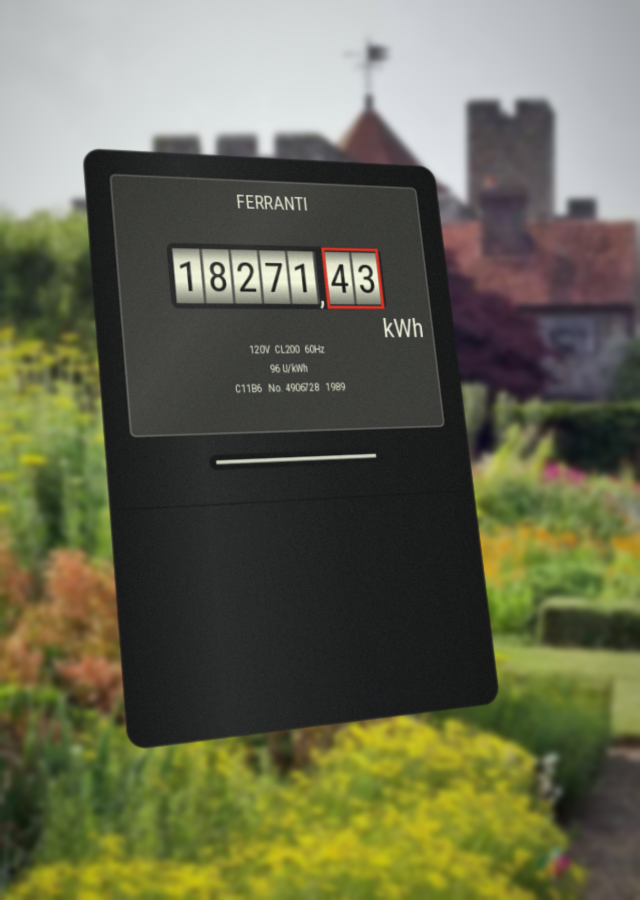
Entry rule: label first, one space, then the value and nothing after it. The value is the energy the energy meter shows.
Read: 18271.43 kWh
